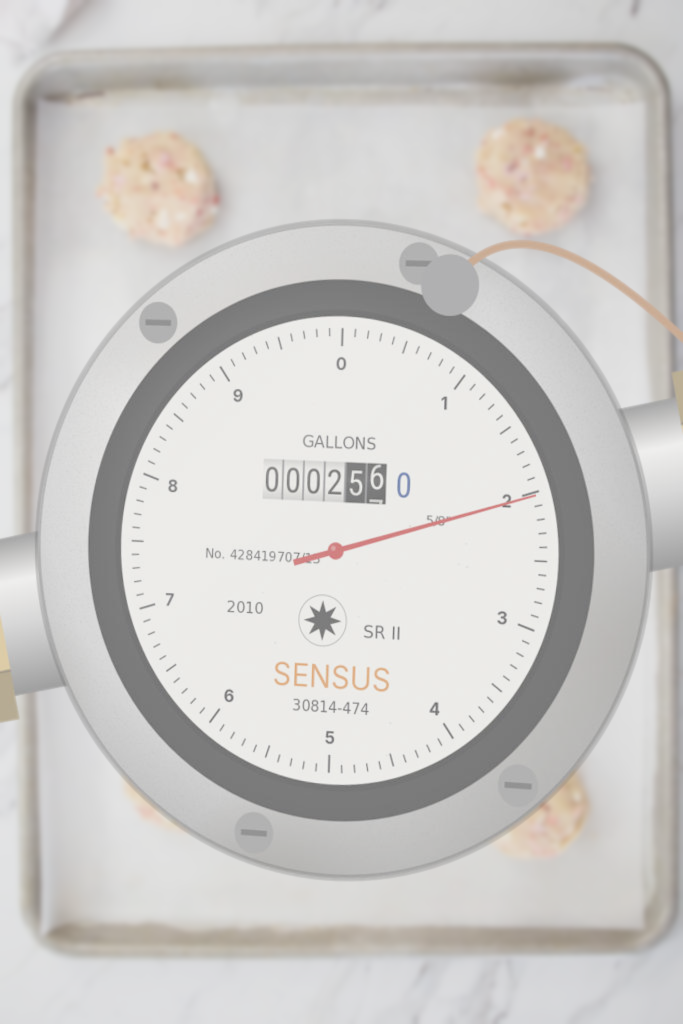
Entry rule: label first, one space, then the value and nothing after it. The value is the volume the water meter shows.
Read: 2562.0 gal
